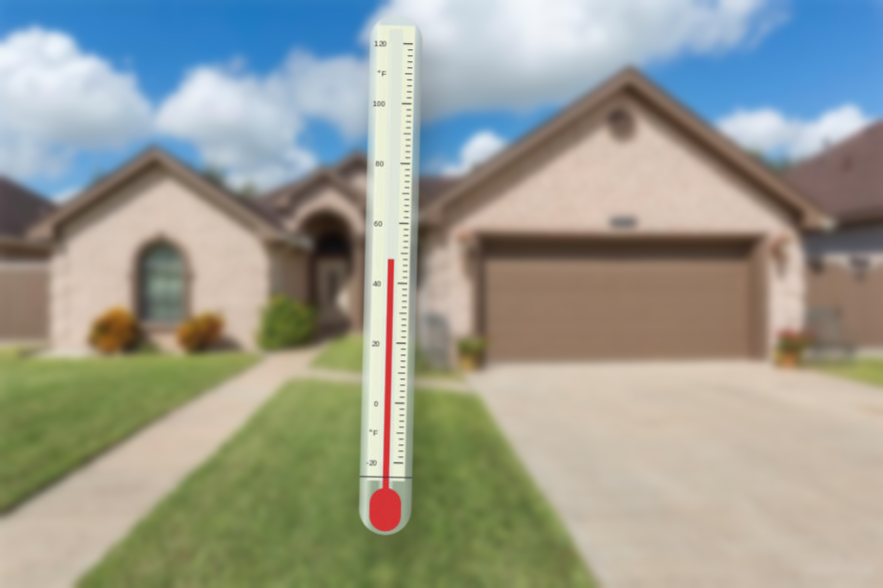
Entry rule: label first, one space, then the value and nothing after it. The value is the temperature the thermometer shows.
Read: 48 °F
